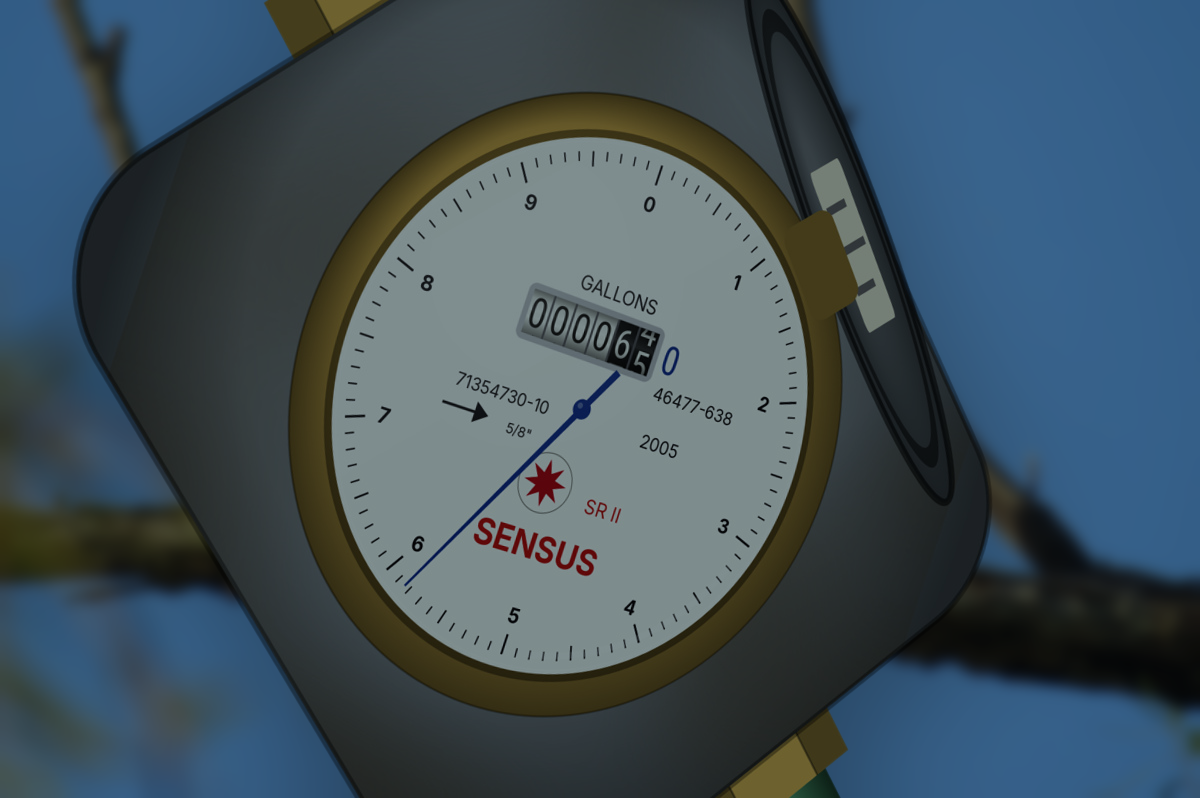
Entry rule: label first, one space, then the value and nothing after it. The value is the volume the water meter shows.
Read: 645.8 gal
